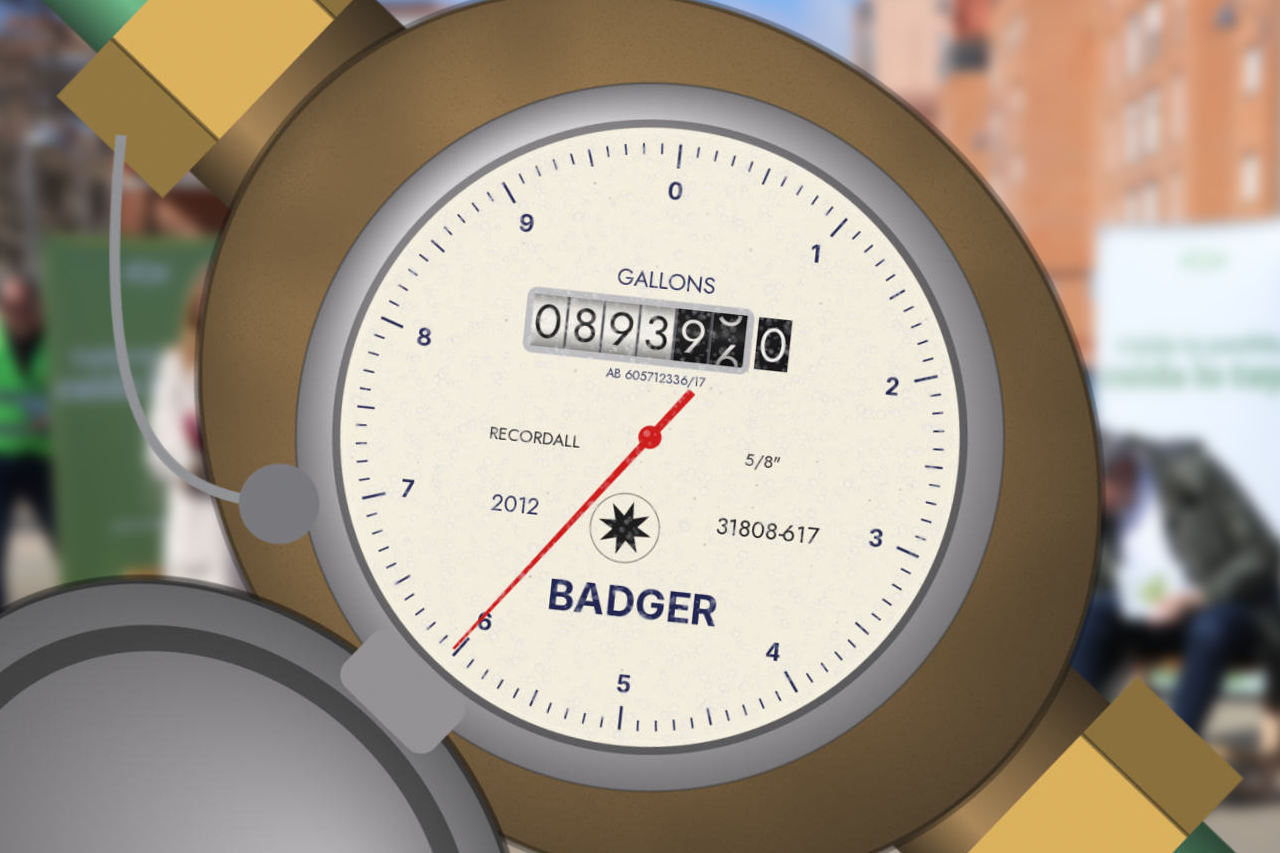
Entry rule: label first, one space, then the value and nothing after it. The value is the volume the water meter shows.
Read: 893956.0 gal
